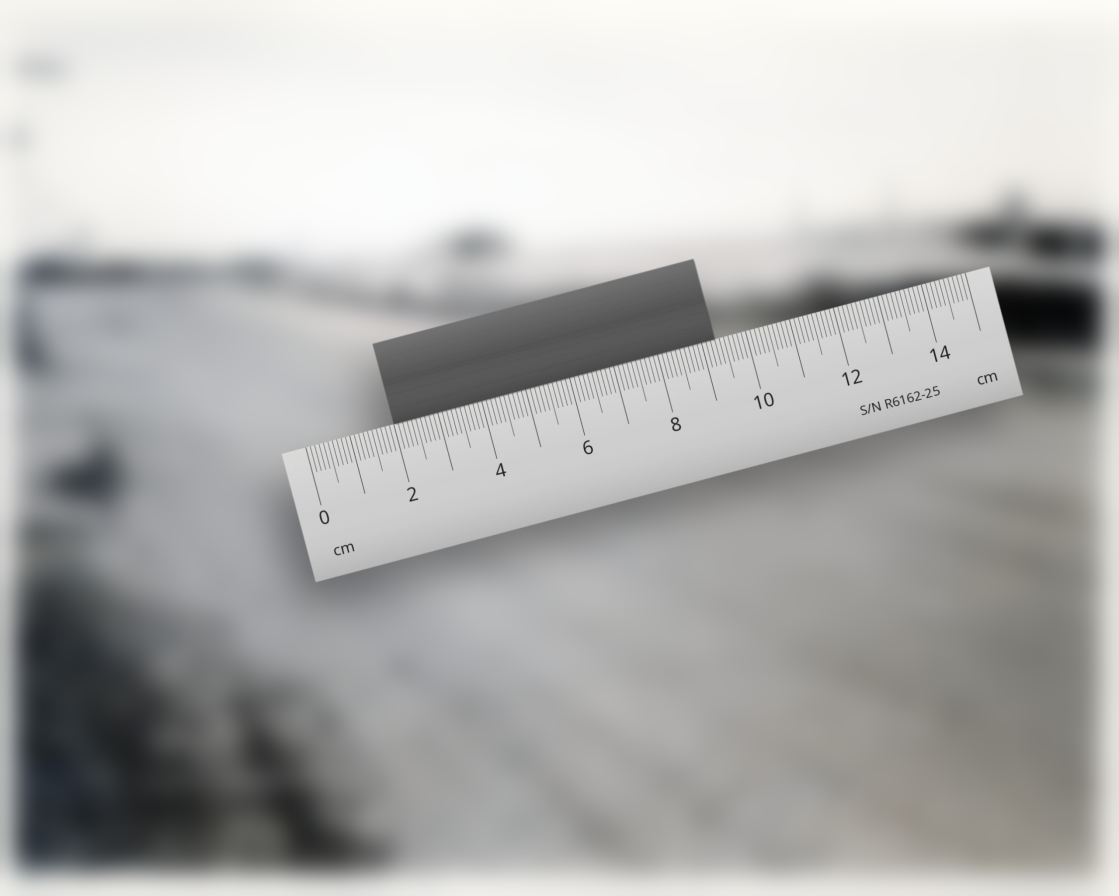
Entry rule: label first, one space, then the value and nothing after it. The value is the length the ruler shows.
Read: 7.3 cm
